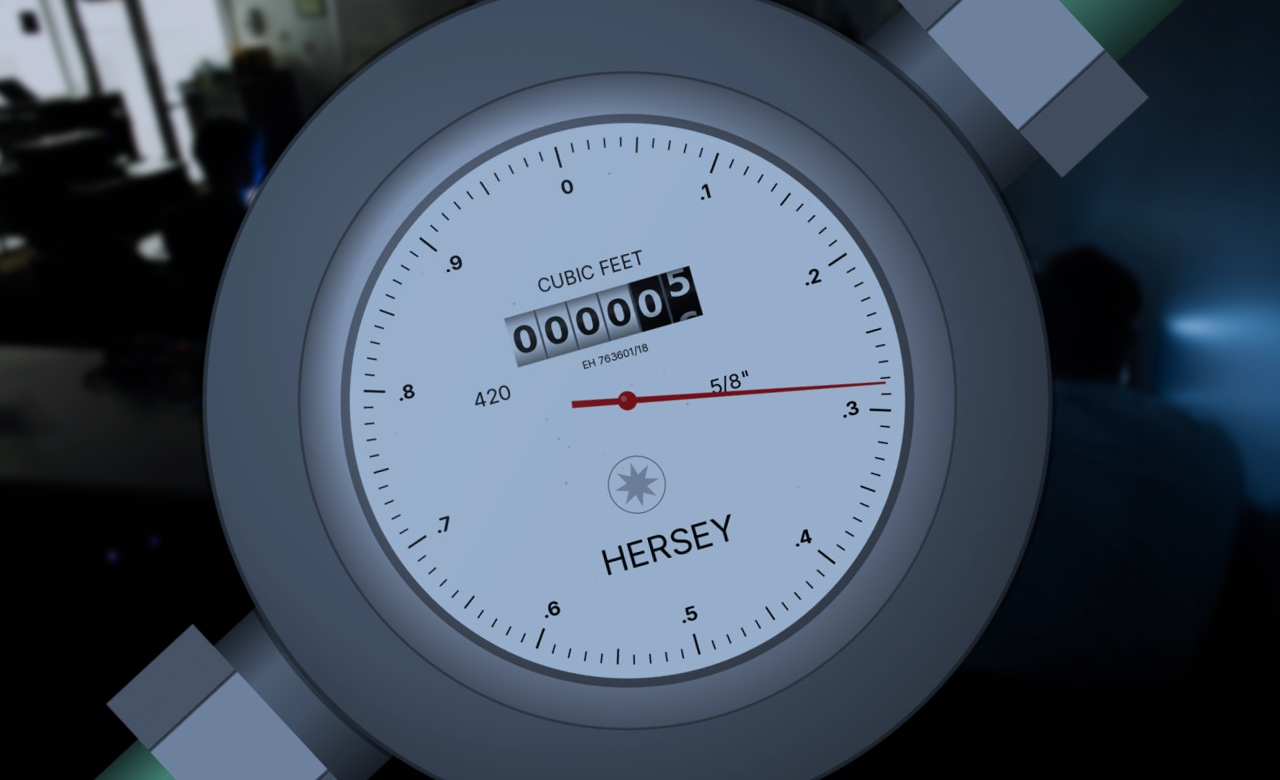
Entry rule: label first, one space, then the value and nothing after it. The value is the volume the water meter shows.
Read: 5.28 ft³
